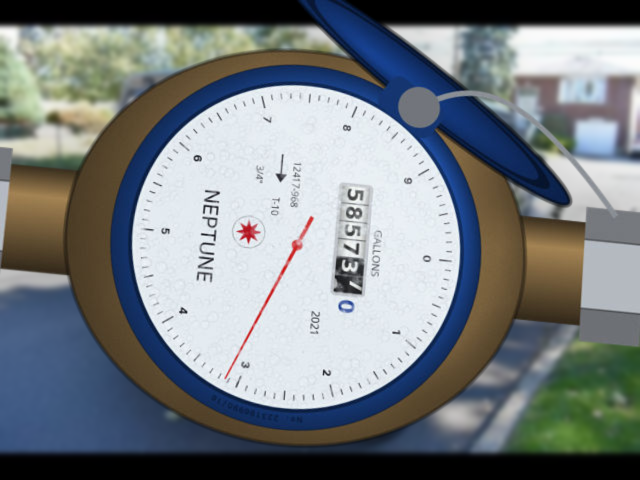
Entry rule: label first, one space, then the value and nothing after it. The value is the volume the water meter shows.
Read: 5857373.1 gal
